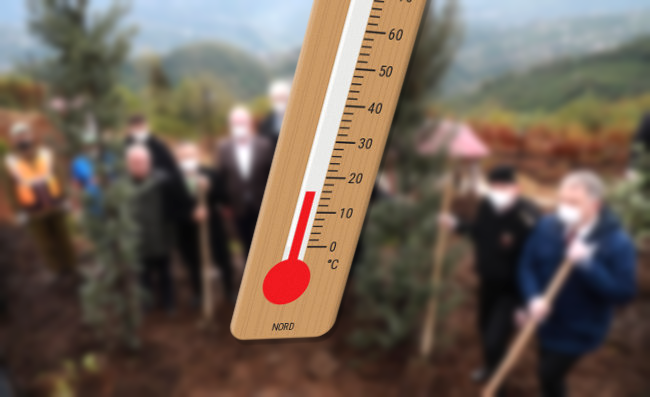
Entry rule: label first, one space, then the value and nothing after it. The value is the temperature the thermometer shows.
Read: 16 °C
